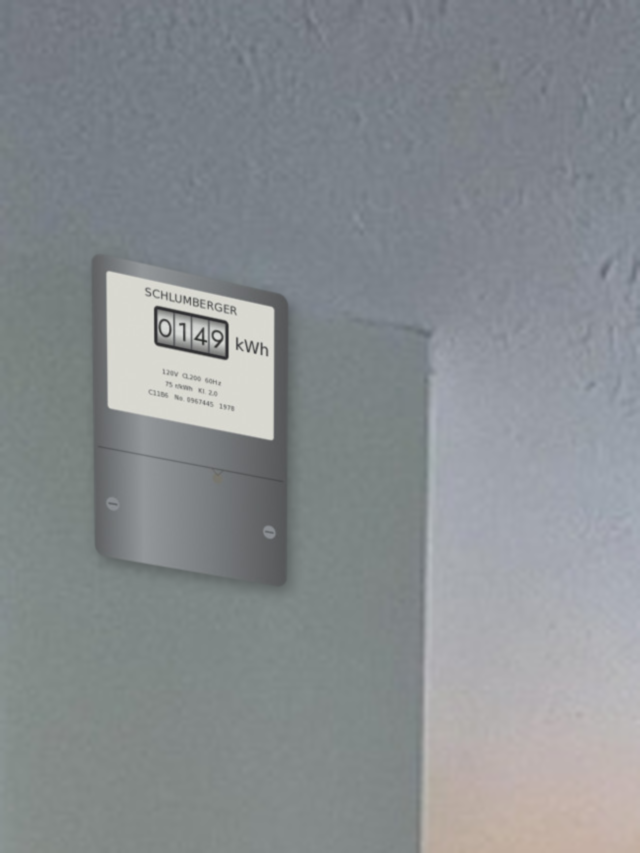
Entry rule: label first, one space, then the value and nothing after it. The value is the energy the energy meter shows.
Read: 149 kWh
